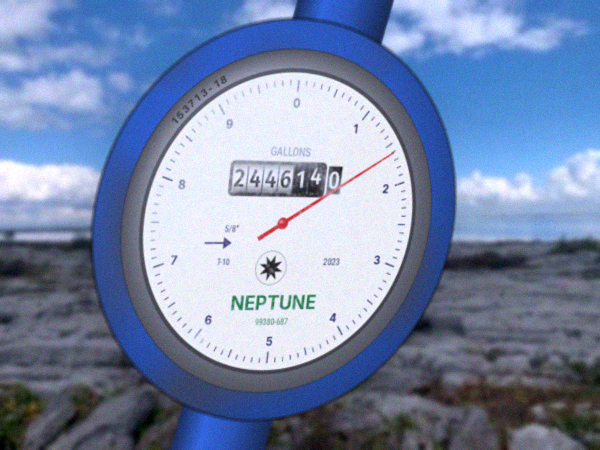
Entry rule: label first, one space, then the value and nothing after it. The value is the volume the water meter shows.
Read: 2446141.6 gal
